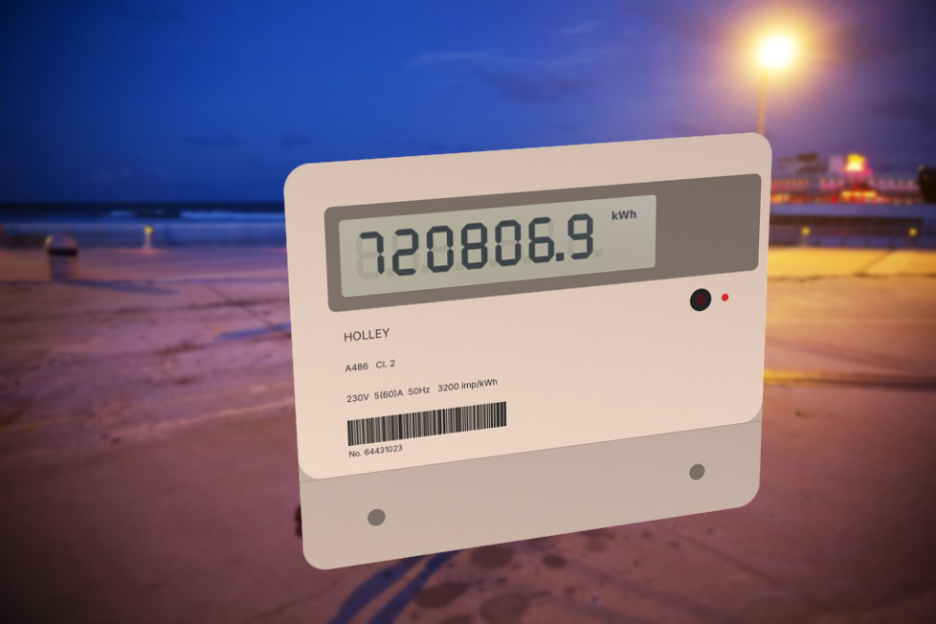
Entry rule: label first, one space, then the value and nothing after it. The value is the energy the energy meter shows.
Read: 720806.9 kWh
